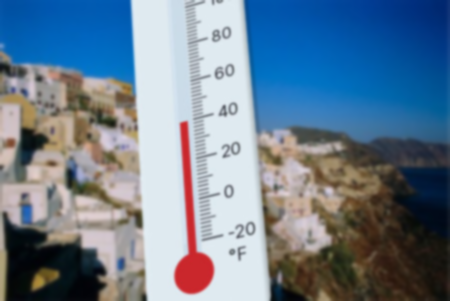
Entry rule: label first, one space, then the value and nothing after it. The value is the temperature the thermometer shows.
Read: 40 °F
